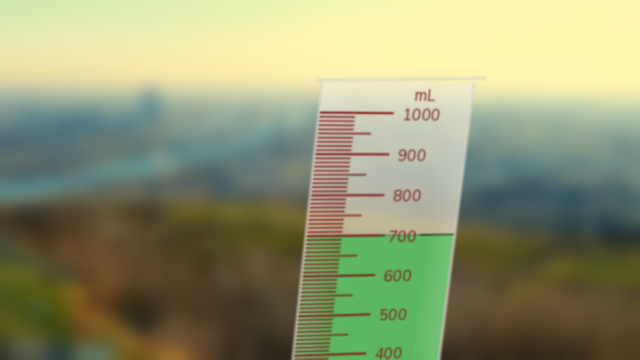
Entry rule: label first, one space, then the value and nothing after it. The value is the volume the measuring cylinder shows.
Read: 700 mL
